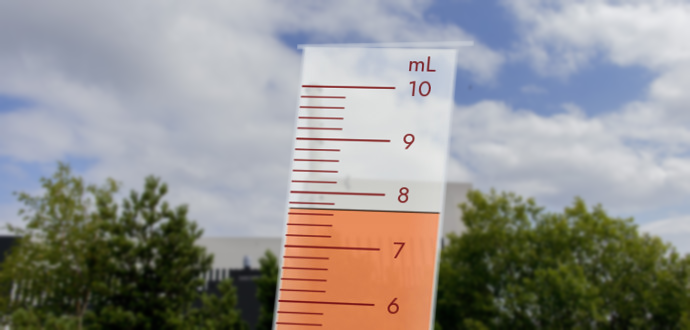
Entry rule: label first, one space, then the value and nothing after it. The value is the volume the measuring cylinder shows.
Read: 7.7 mL
